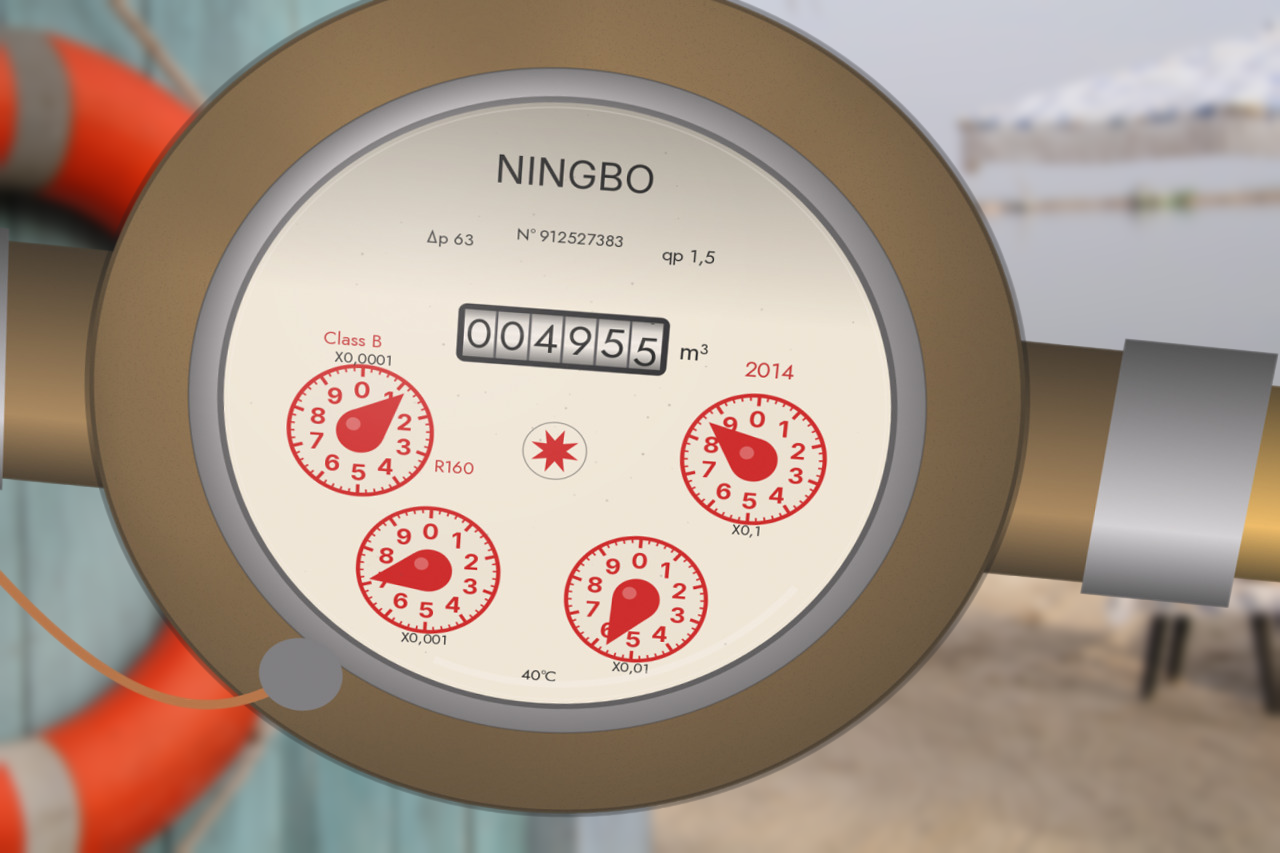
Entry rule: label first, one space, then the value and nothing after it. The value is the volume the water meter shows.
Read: 4954.8571 m³
